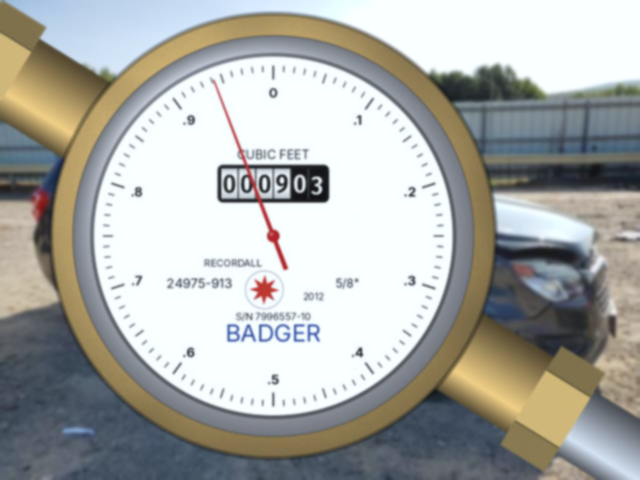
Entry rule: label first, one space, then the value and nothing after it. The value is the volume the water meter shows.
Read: 902.94 ft³
